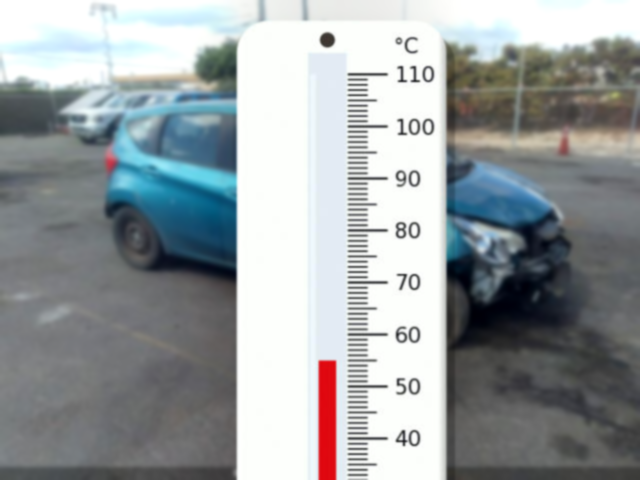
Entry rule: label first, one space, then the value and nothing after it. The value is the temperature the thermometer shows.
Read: 55 °C
